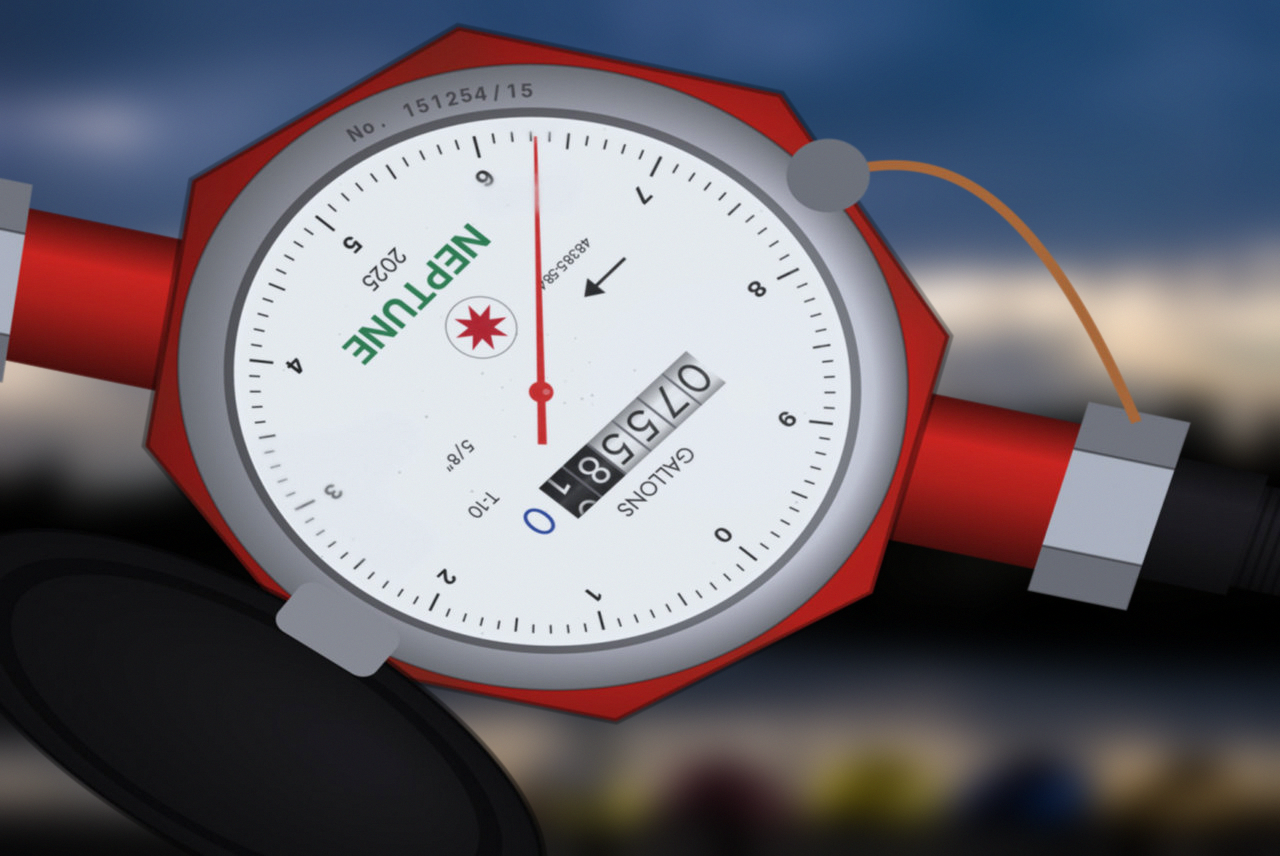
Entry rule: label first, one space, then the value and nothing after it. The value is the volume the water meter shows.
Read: 755806.3 gal
